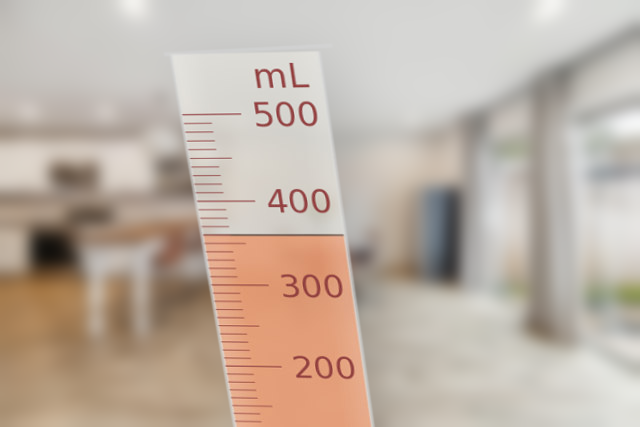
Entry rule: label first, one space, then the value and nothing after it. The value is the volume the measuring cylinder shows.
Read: 360 mL
